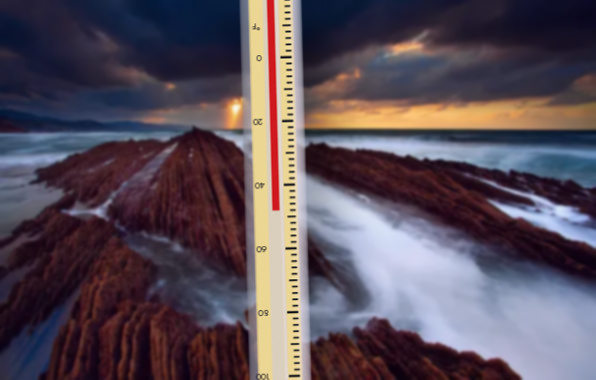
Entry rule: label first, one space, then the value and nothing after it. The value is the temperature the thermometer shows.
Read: 48 °F
